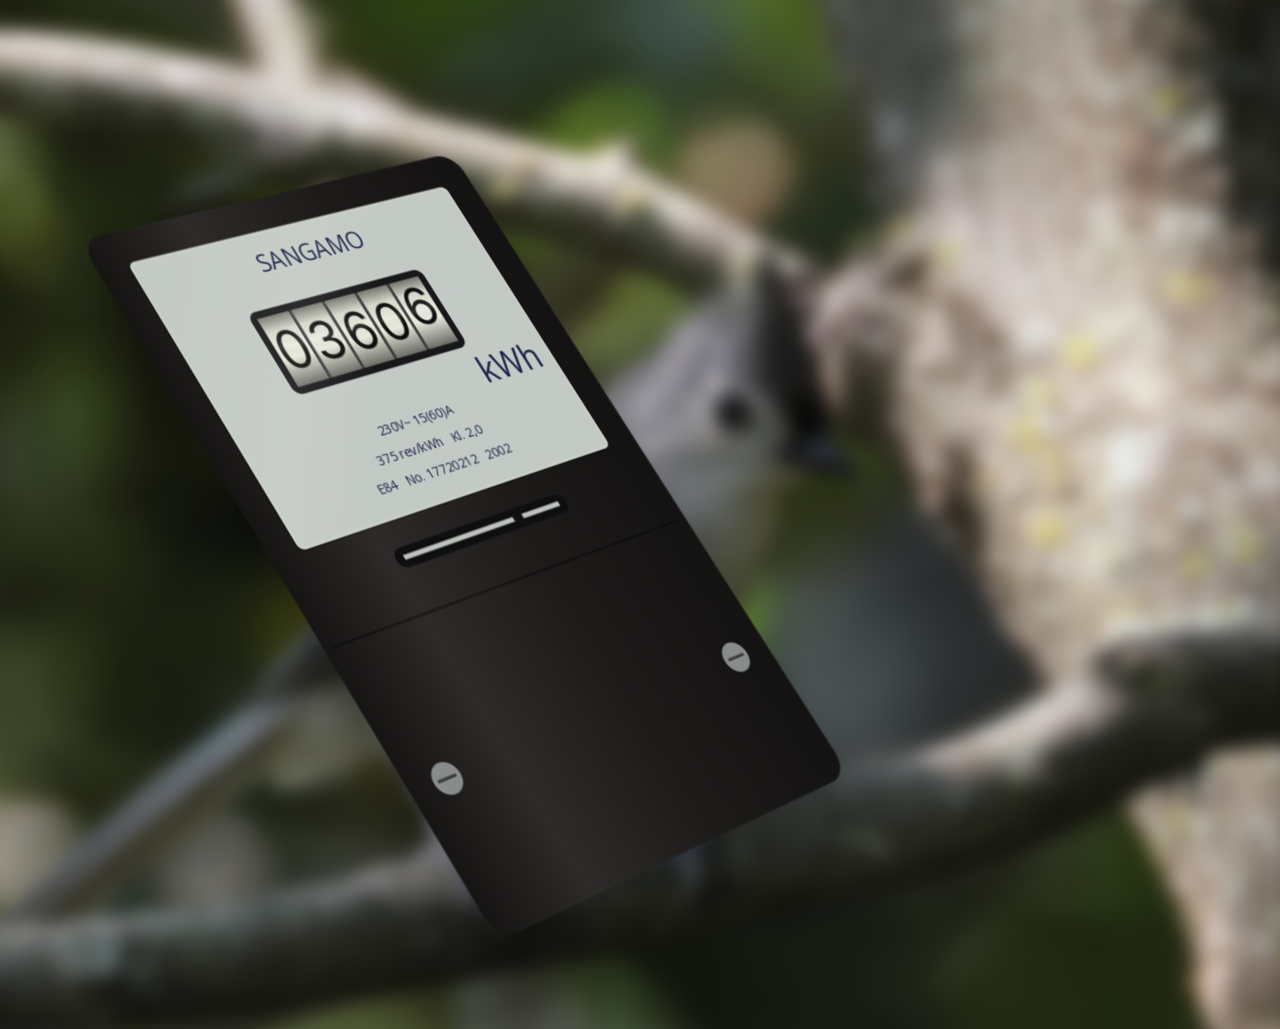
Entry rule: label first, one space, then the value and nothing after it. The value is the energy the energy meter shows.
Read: 3606 kWh
